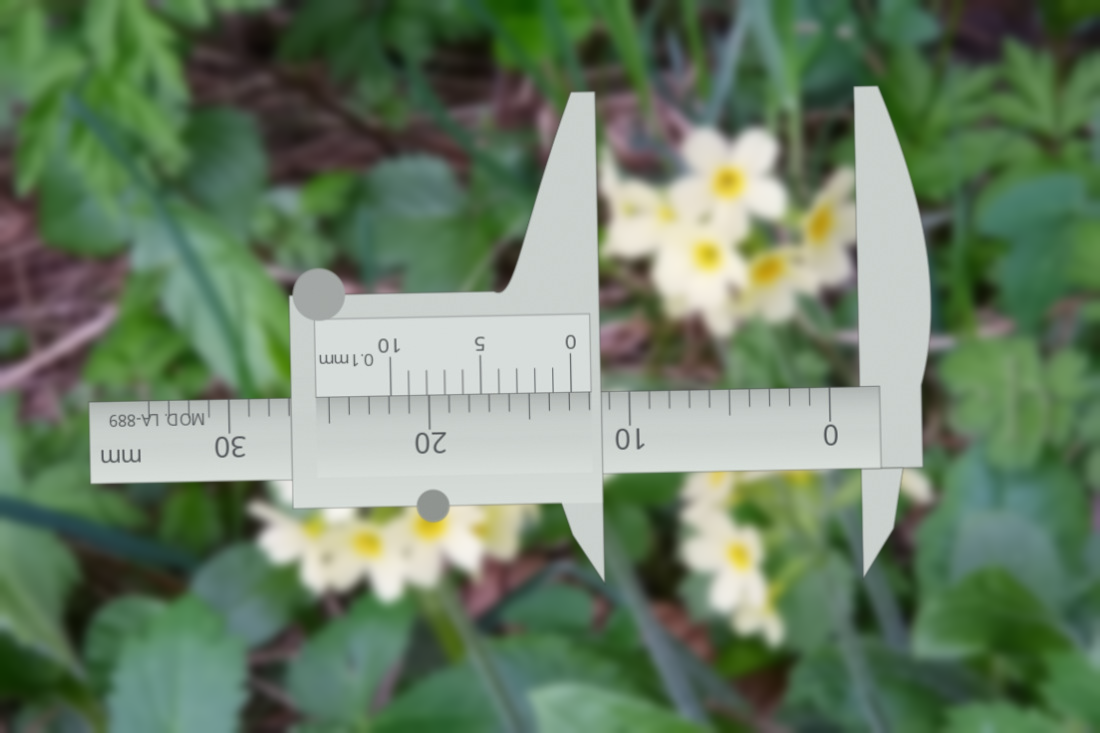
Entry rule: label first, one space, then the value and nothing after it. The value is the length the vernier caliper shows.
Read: 12.9 mm
